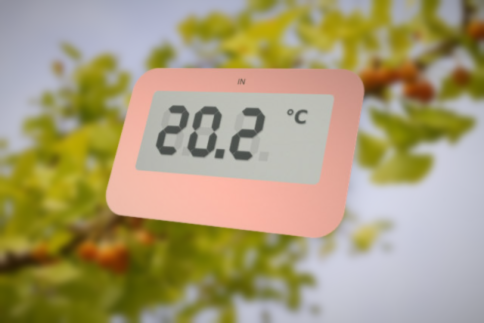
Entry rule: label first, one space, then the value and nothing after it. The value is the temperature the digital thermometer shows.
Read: 20.2 °C
